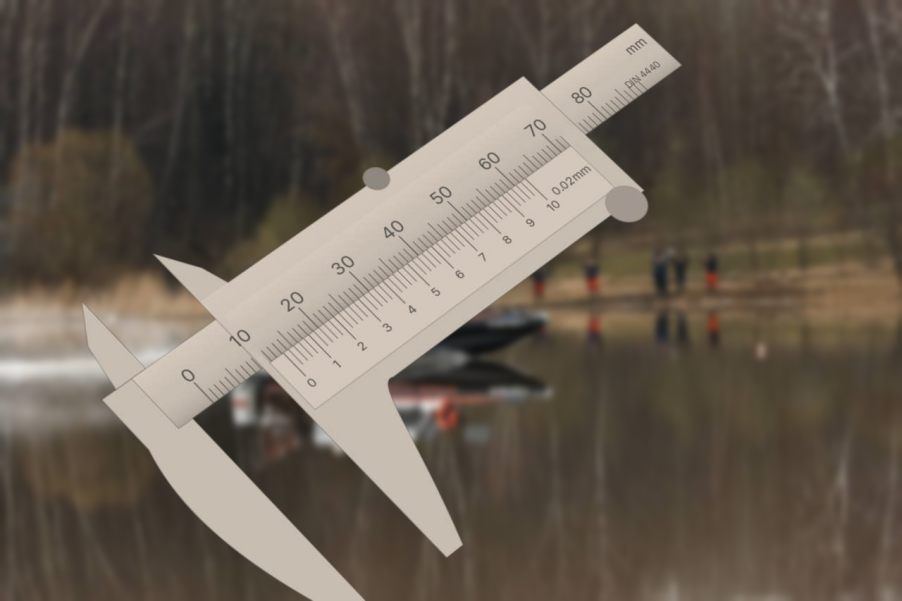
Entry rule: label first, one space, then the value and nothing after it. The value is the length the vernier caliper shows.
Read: 13.2 mm
